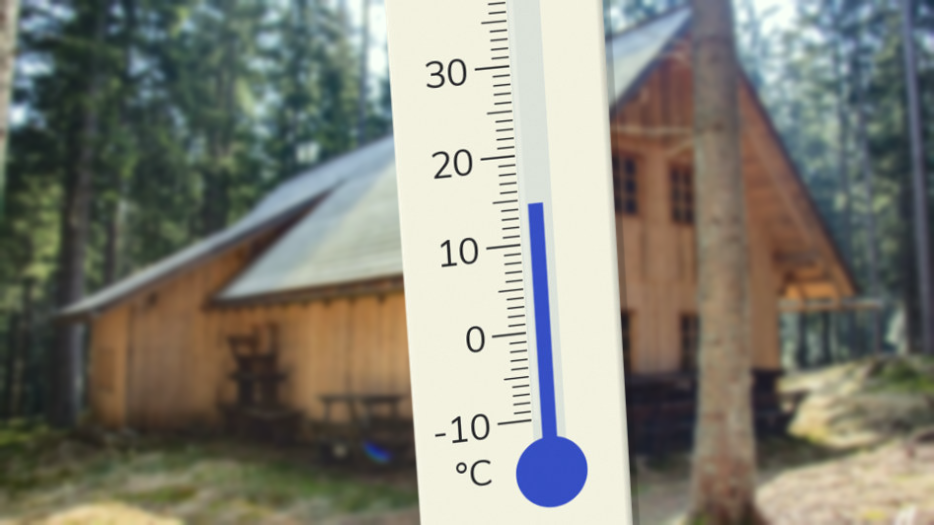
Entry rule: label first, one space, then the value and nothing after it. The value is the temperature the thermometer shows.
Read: 14.5 °C
